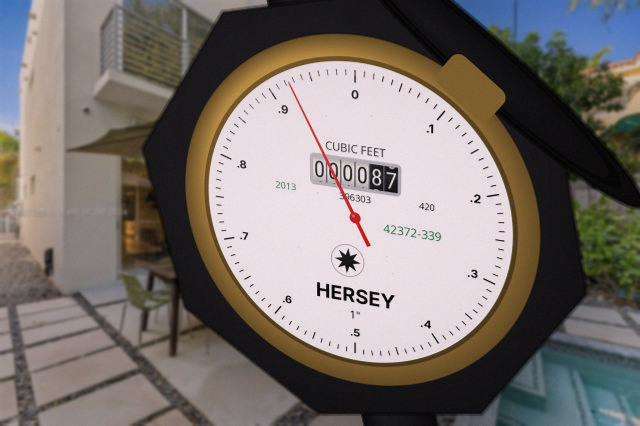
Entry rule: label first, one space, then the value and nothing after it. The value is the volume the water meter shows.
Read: 86.92 ft³
